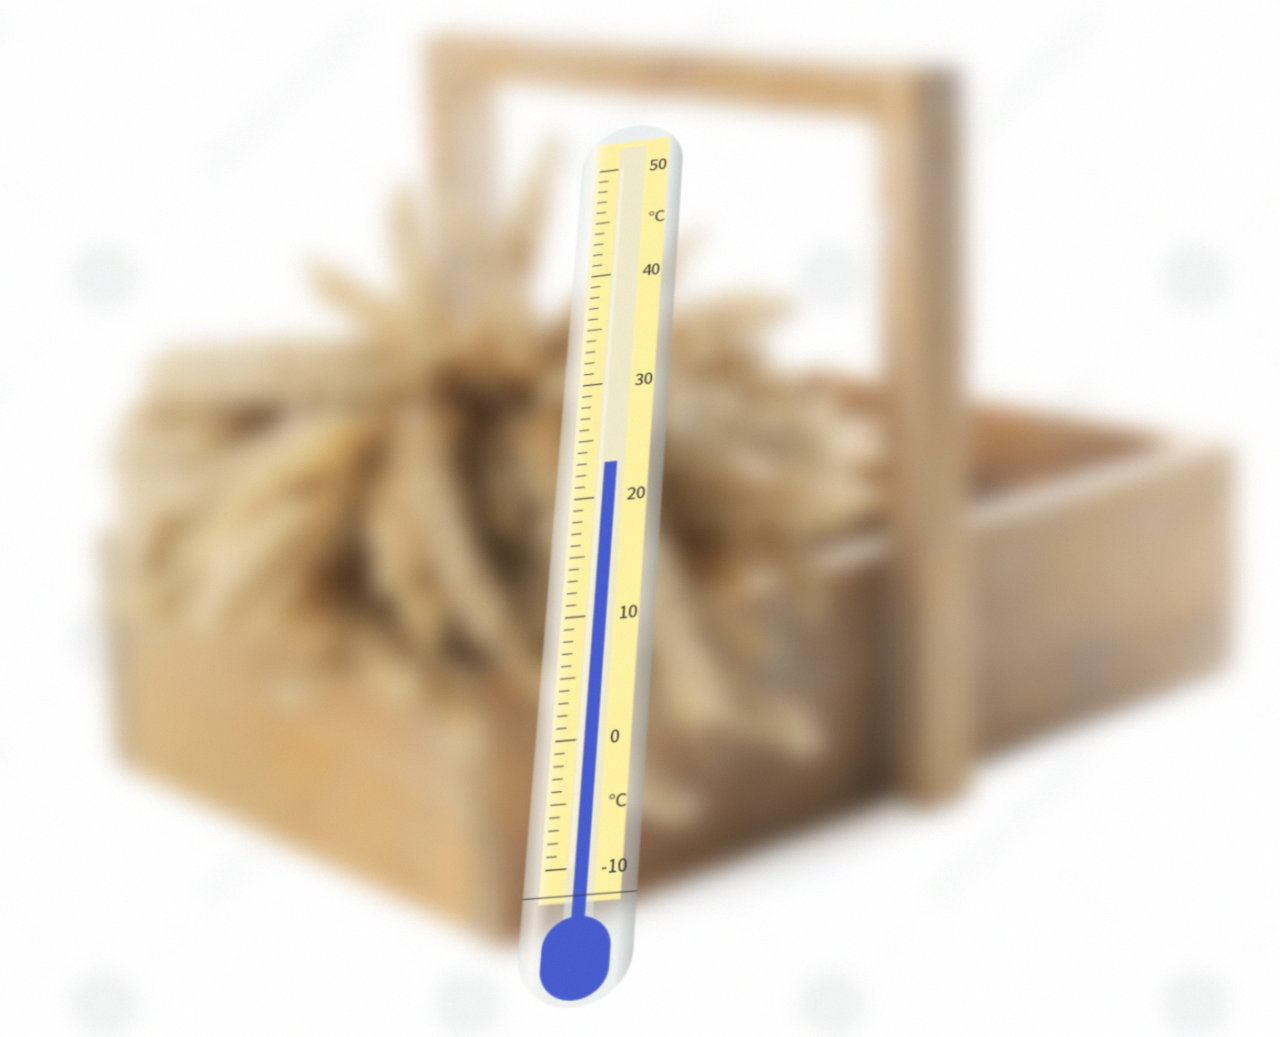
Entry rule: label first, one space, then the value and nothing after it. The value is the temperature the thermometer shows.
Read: 23 °C
